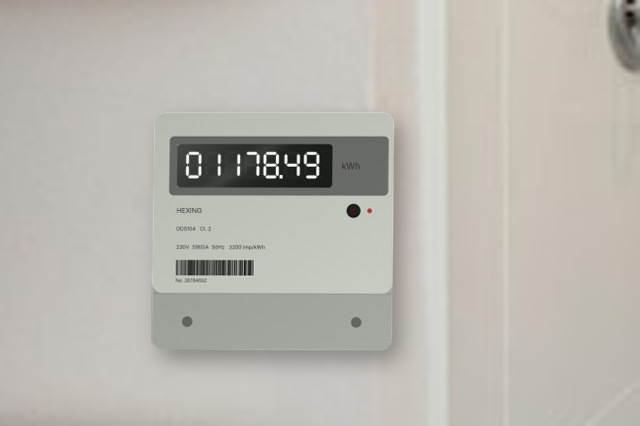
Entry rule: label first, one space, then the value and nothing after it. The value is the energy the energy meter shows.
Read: 1178.49 kWh
